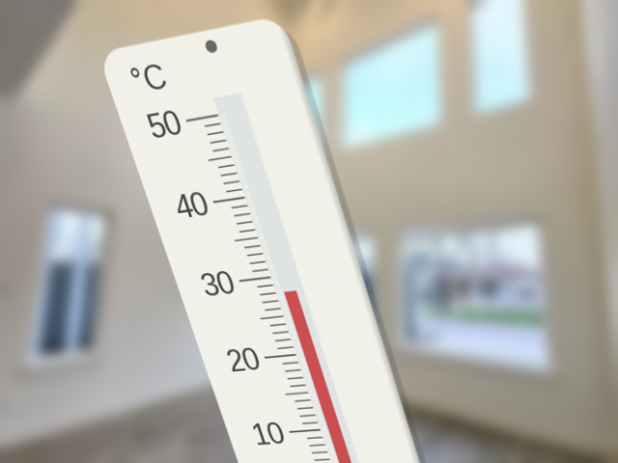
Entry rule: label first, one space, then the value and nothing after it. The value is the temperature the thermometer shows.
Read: 28 °C
